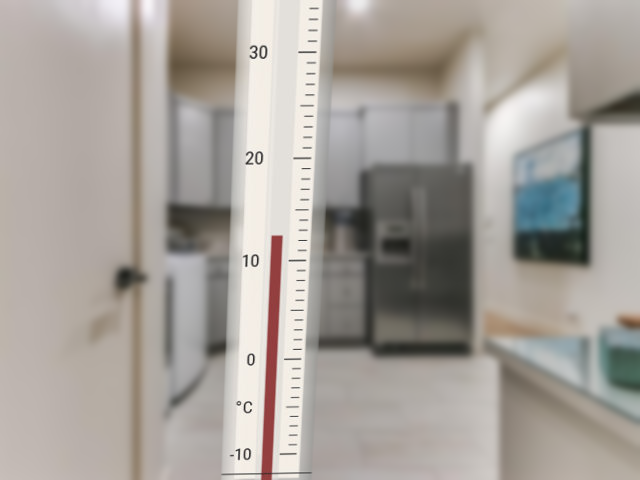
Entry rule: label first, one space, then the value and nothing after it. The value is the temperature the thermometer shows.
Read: 12.5 °C
